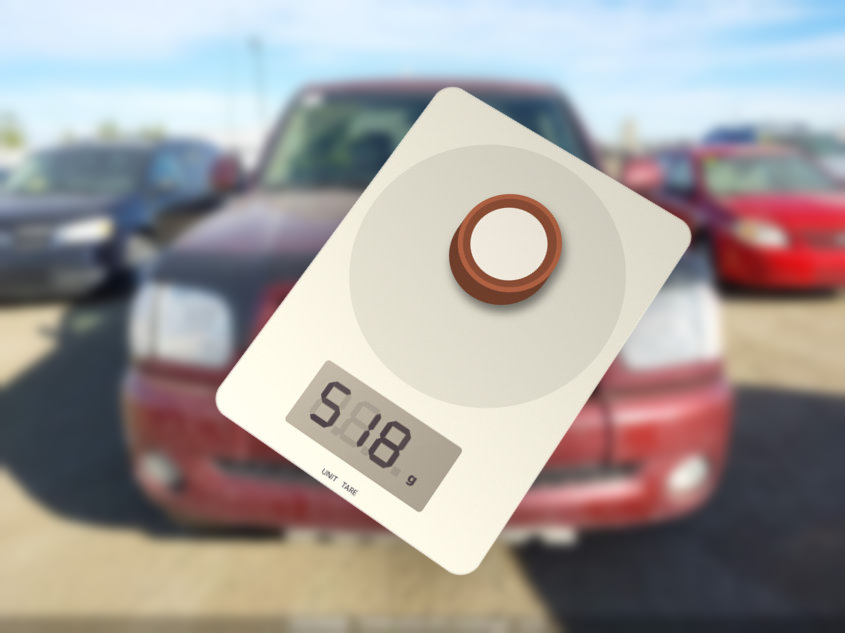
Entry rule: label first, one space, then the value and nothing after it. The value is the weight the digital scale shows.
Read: 518 g
